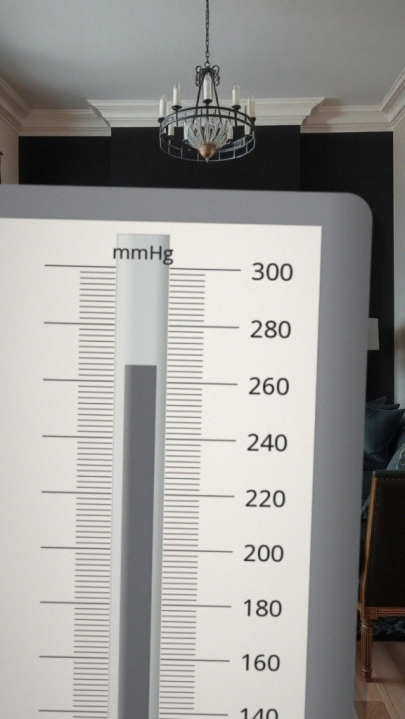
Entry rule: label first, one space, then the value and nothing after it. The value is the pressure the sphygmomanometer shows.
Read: 266 mmHg
